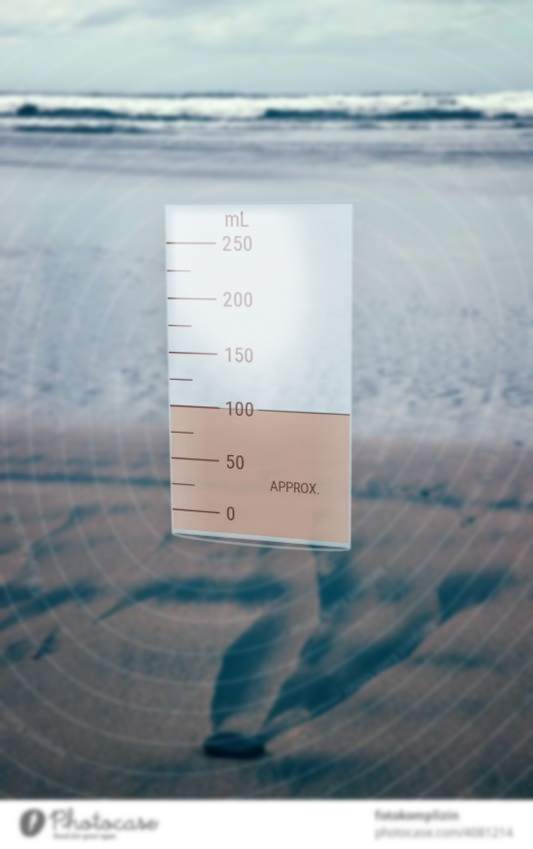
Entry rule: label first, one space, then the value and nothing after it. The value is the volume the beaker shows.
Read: 100 mL
